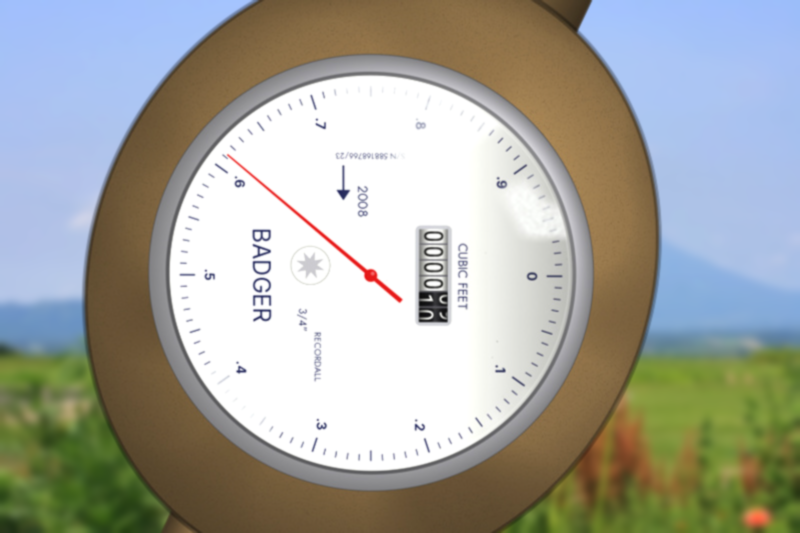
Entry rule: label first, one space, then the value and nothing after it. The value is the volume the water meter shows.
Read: 9.61 ft³
